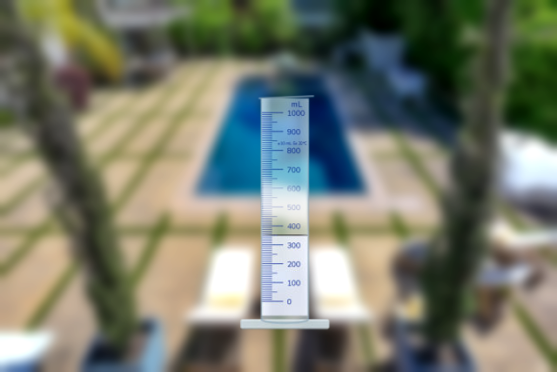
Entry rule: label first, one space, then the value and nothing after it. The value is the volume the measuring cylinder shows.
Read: 350 mL
